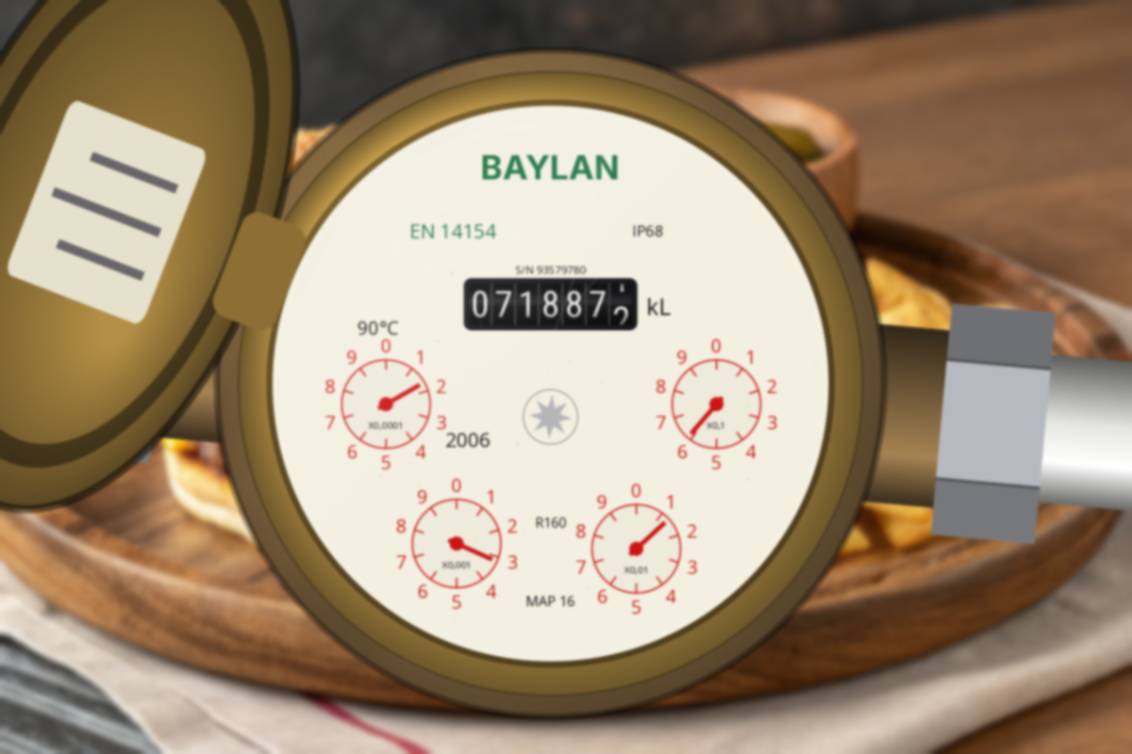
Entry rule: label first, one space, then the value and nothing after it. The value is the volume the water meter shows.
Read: 718871.6131 kL
